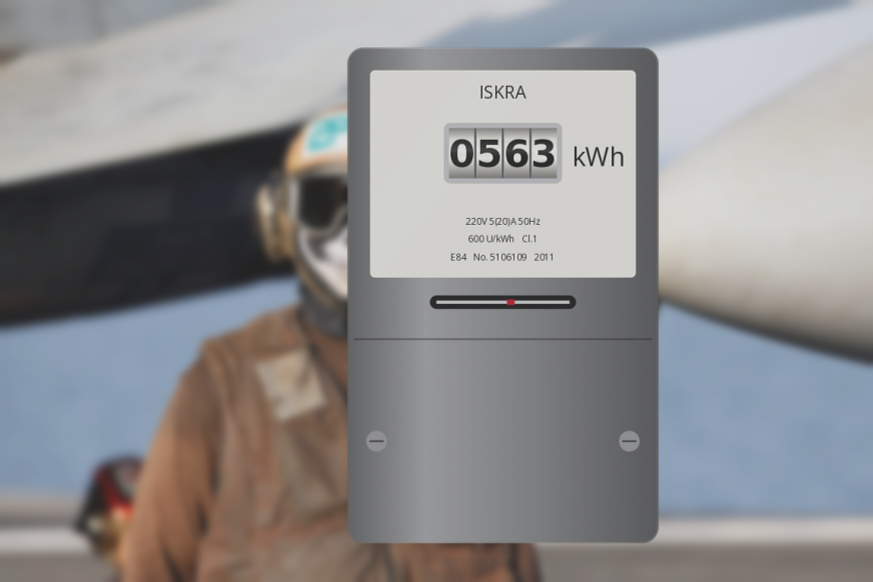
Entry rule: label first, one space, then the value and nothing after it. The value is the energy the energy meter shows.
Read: 563 kWh
